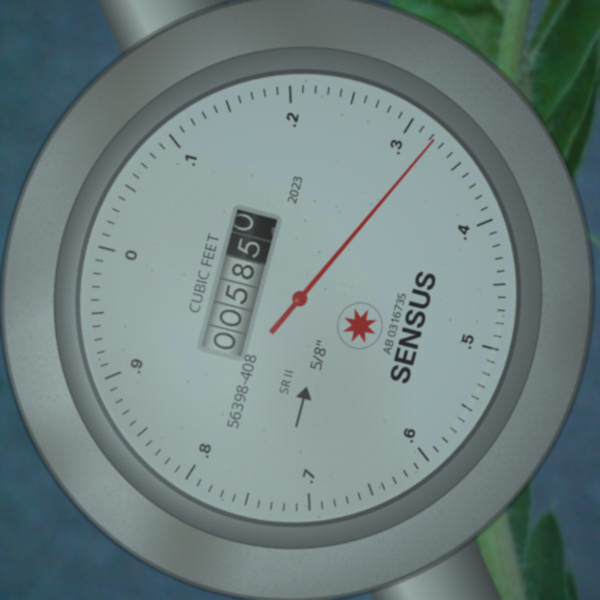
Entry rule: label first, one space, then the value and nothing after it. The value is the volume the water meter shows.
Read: 5850.32 ft³
